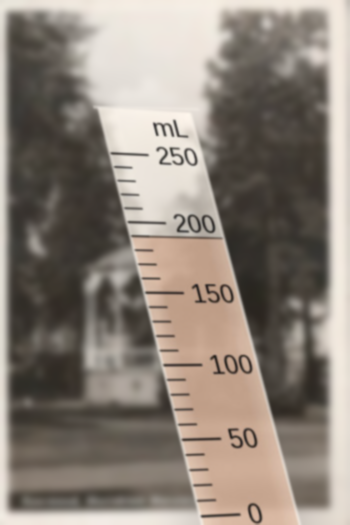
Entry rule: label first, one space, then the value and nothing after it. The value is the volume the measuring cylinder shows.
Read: 190 mL
